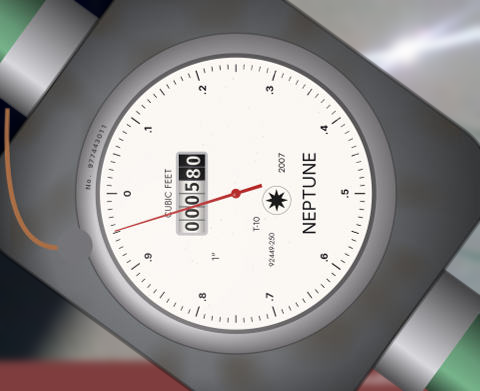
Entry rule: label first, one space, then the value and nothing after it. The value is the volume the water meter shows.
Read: 579.95 ft³
